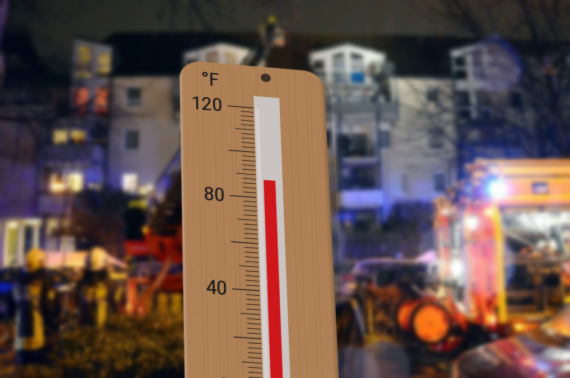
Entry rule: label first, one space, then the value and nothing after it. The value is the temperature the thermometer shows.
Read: 88 °F
